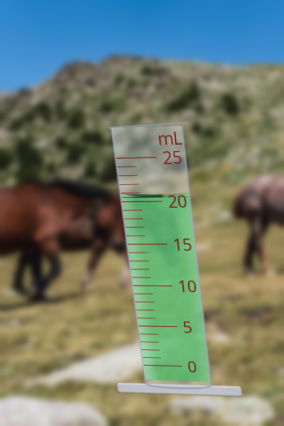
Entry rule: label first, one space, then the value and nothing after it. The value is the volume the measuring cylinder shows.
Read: 20.5 mL
